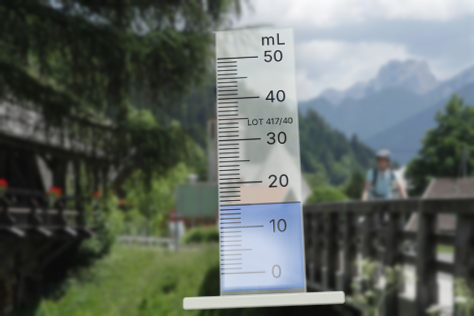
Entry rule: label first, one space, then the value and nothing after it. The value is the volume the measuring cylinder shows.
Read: 15 mL
